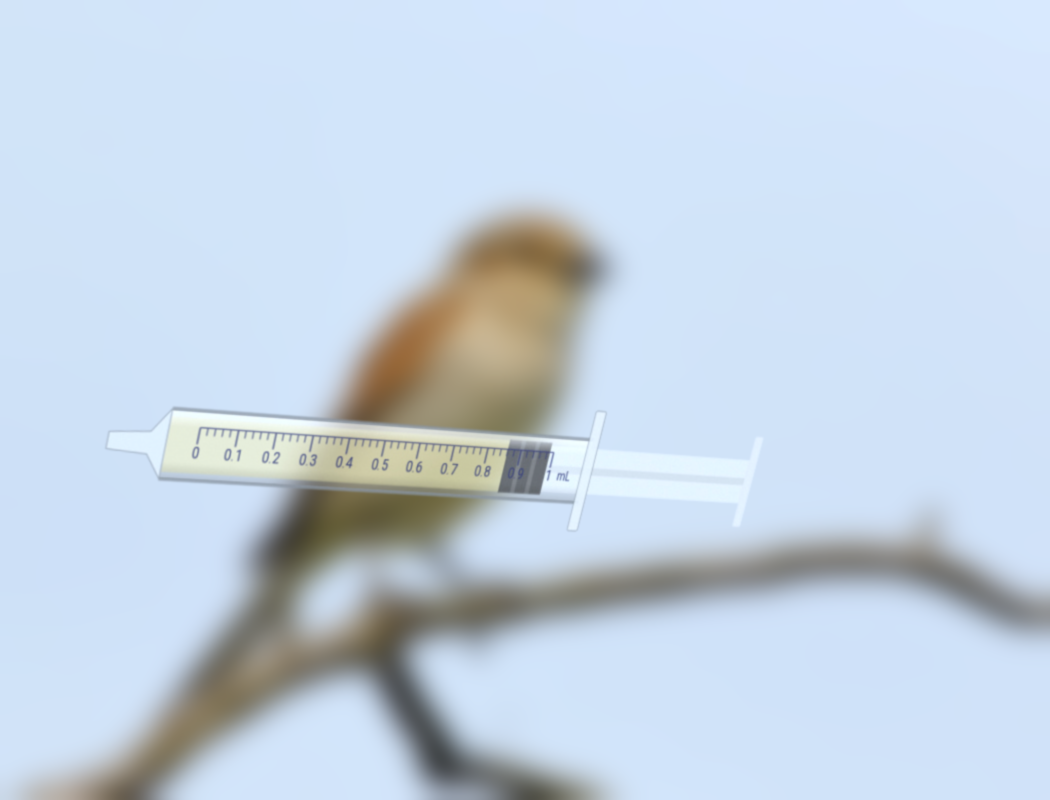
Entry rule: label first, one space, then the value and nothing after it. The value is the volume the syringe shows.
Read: 0.86 mL
